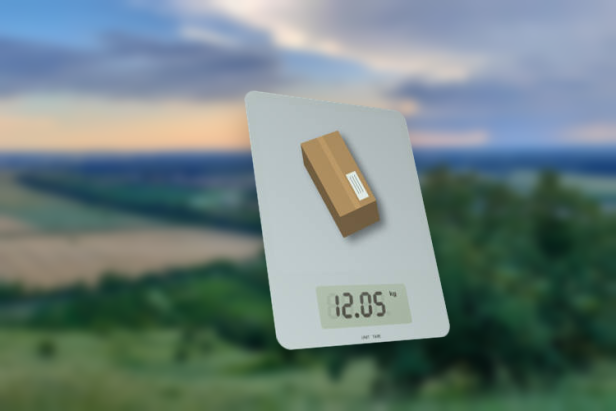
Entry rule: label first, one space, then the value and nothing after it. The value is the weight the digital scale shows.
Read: 12.05 kg
